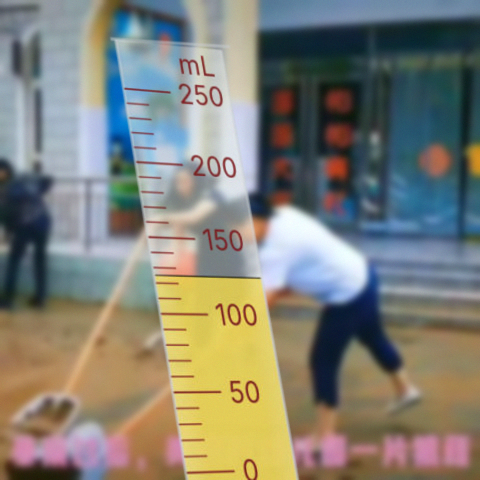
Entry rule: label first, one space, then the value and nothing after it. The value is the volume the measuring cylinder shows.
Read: 125 mL
